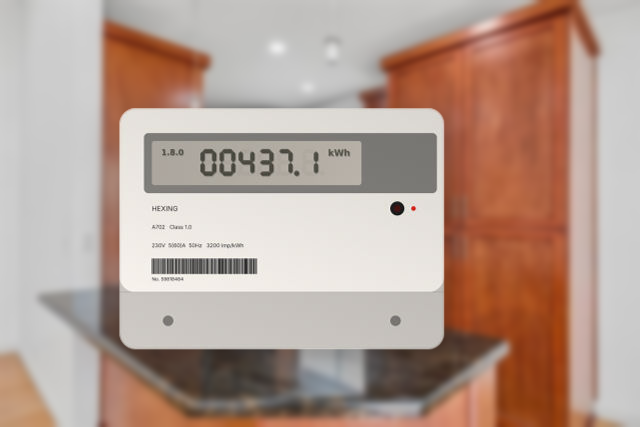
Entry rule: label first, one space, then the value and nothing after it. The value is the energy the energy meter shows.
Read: 437.1 kWh
